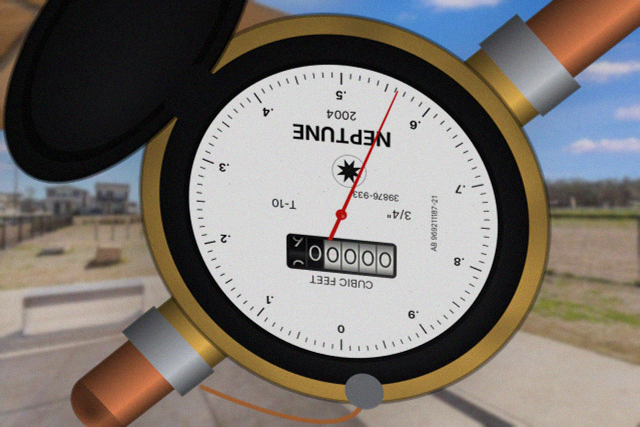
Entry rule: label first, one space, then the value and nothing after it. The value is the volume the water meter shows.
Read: 5.56 ft³
